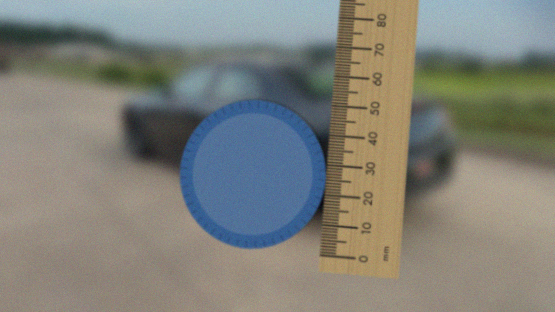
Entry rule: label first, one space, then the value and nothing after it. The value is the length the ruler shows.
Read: 50 mm
